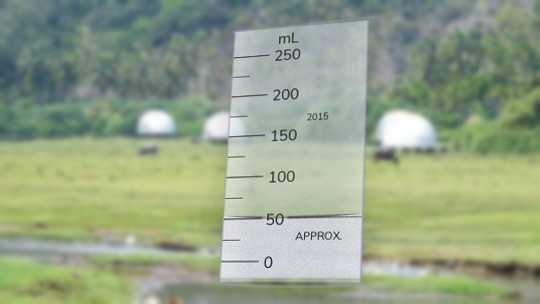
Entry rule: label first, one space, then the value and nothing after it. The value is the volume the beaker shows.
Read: 50 mL
